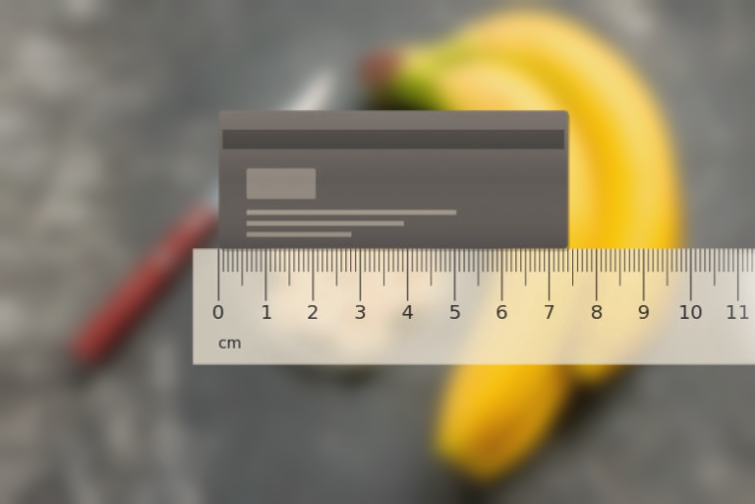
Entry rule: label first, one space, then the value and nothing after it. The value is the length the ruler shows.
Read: 7.4 cm
